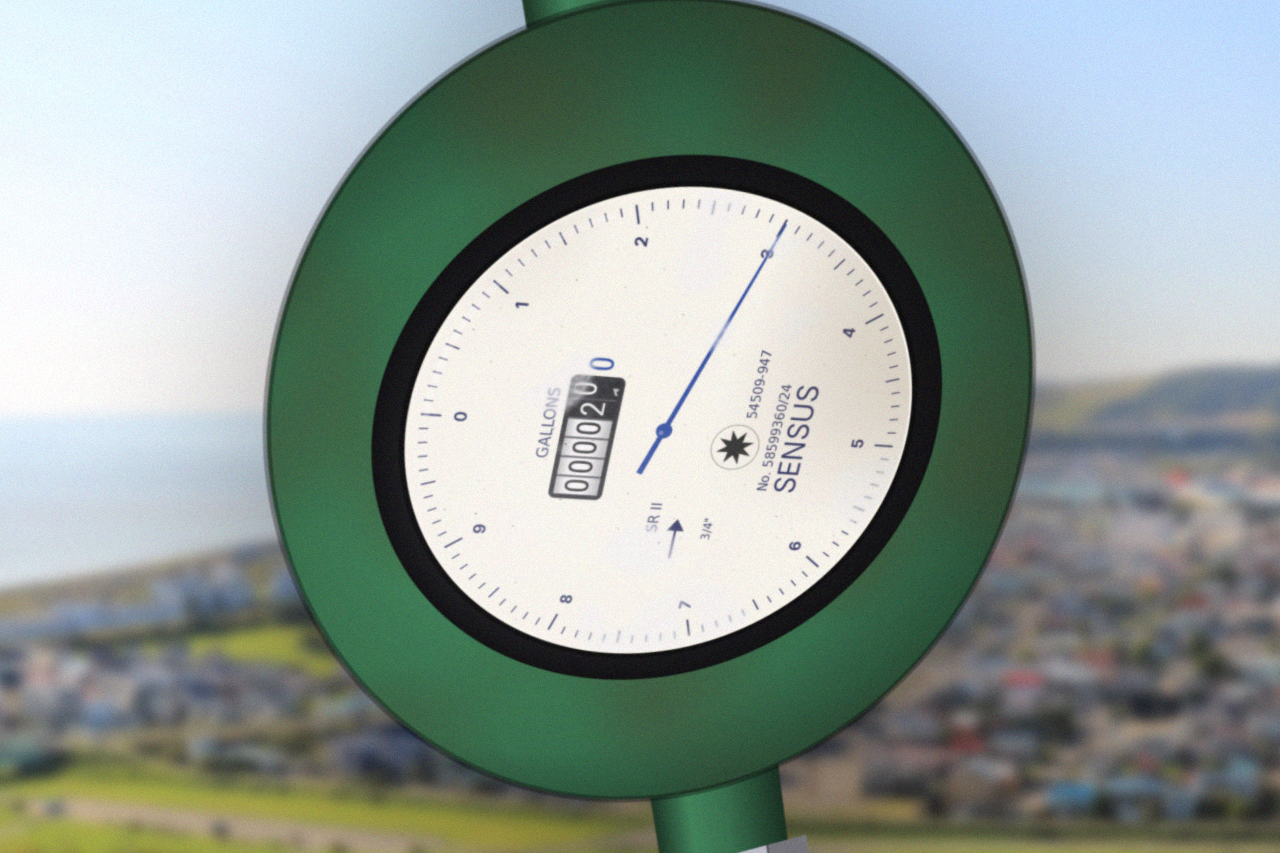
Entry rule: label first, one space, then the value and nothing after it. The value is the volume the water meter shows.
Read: 203.0 gal
